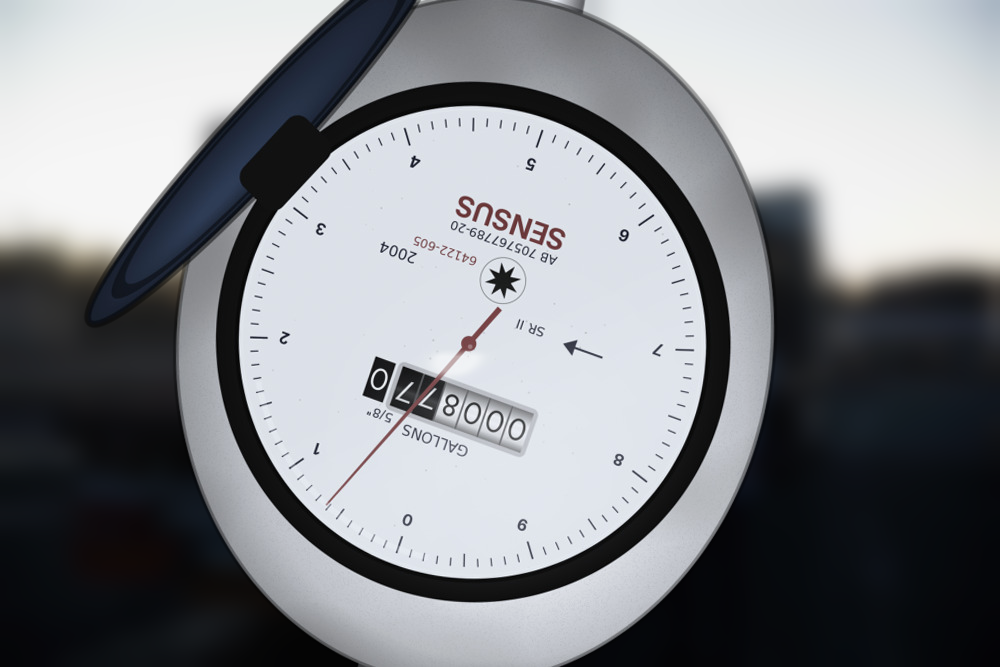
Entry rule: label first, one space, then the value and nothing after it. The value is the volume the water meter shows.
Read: 8770.6 gal
